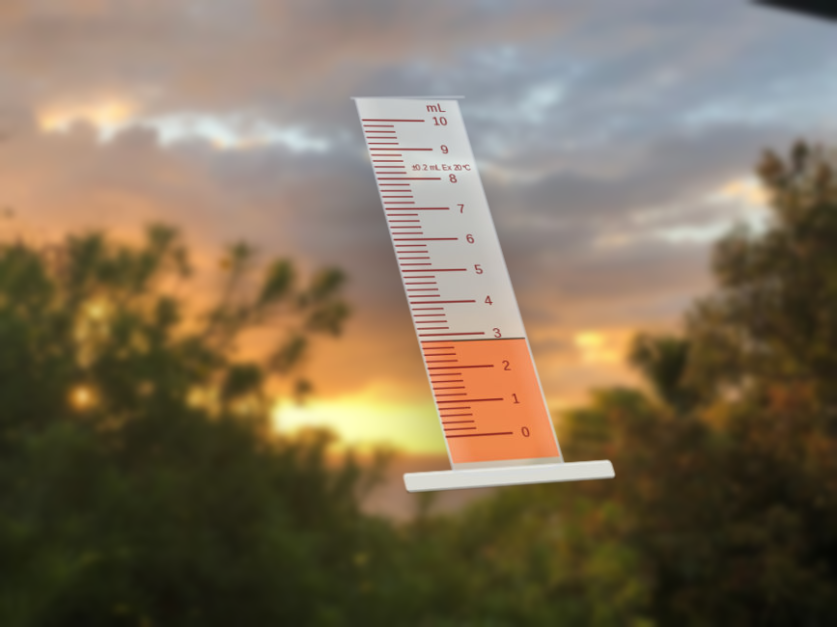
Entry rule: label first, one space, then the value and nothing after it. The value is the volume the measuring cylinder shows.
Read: 2.8 mL
